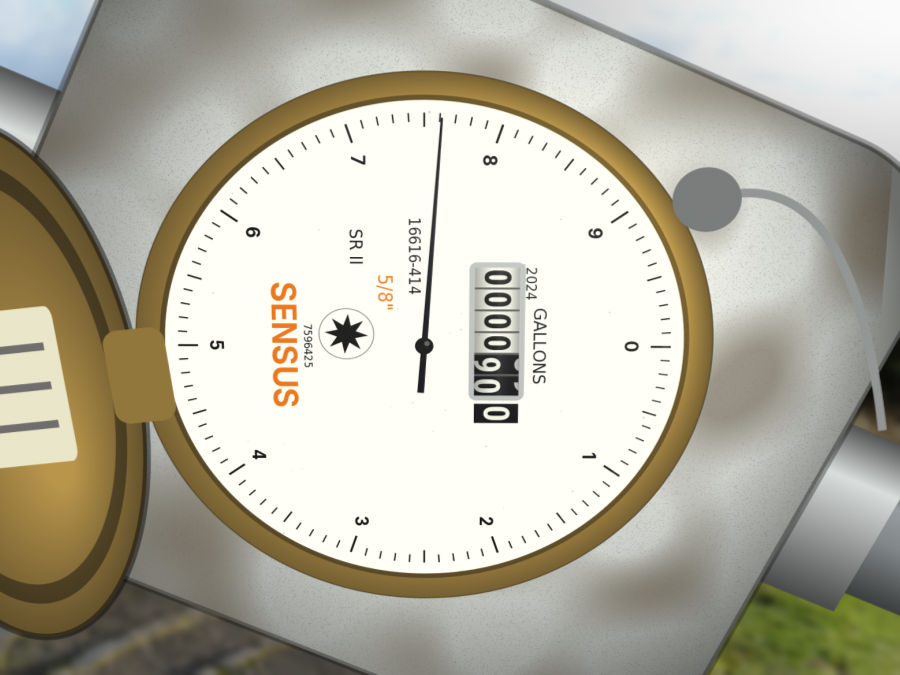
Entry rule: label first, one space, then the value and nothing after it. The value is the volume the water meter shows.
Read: 897.6 gal
